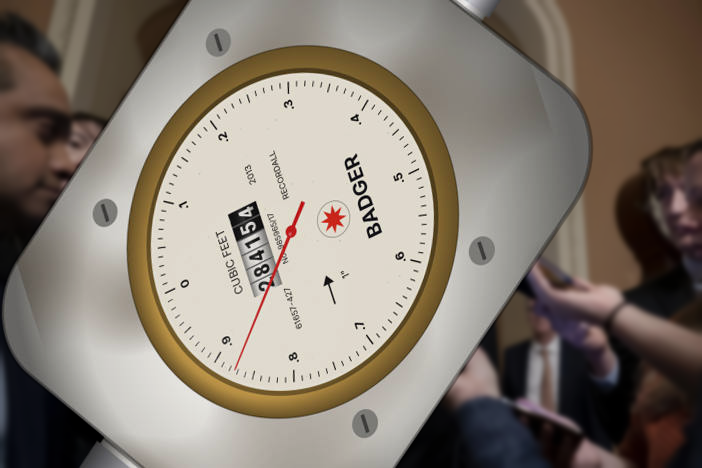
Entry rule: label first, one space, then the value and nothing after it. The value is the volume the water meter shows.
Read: 284153.87 ft³
